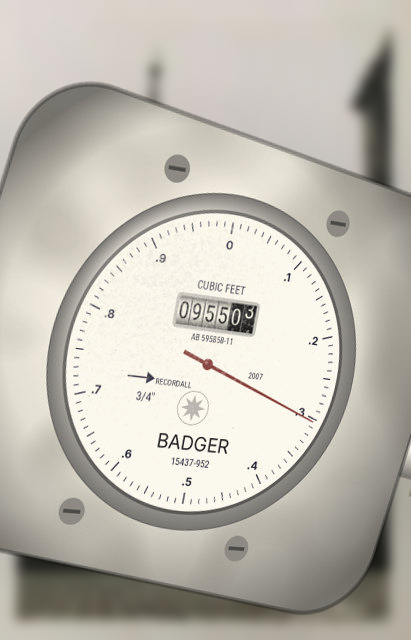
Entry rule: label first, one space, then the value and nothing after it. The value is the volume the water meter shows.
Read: 95503.30 ft³
